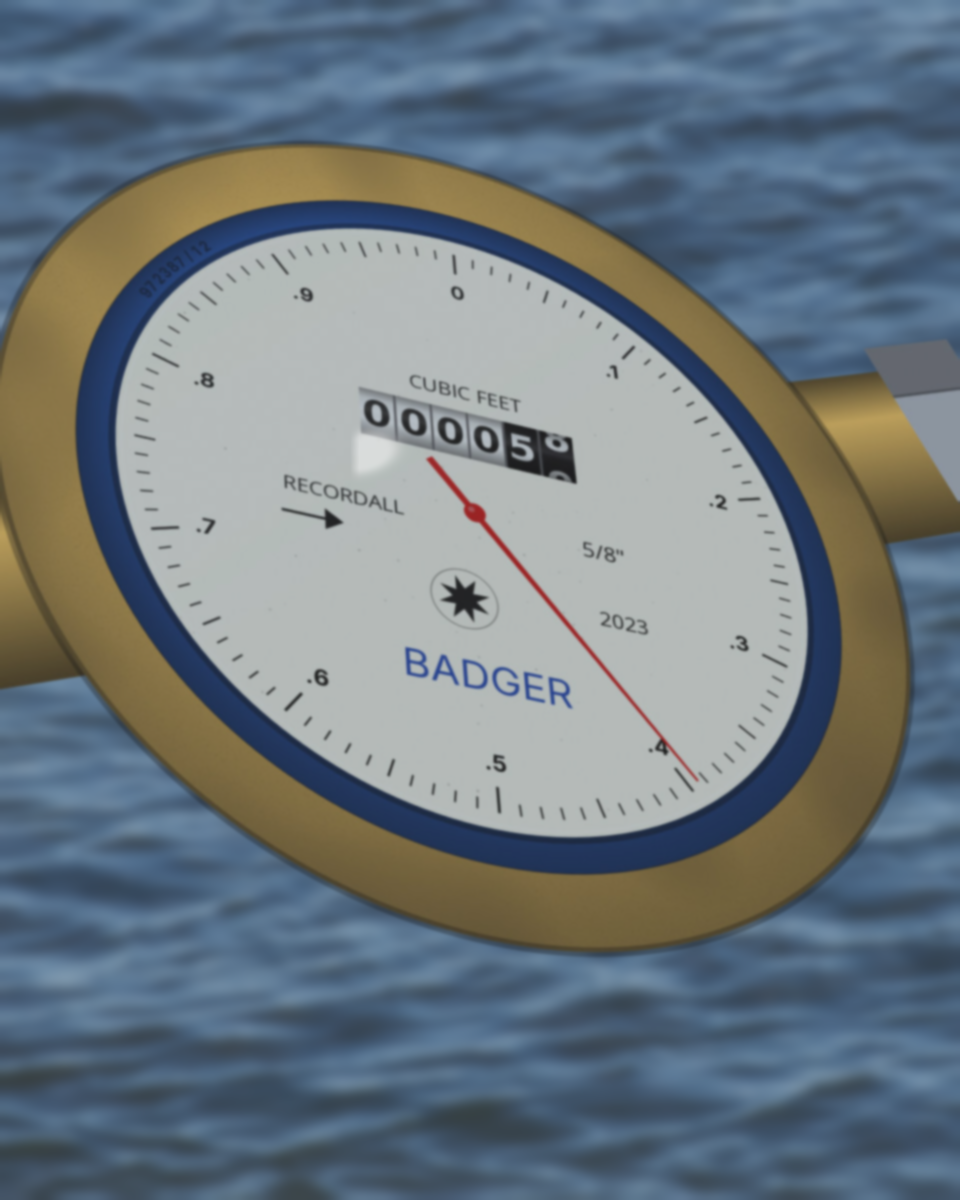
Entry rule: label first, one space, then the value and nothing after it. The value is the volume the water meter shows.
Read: 58.39 ft³
